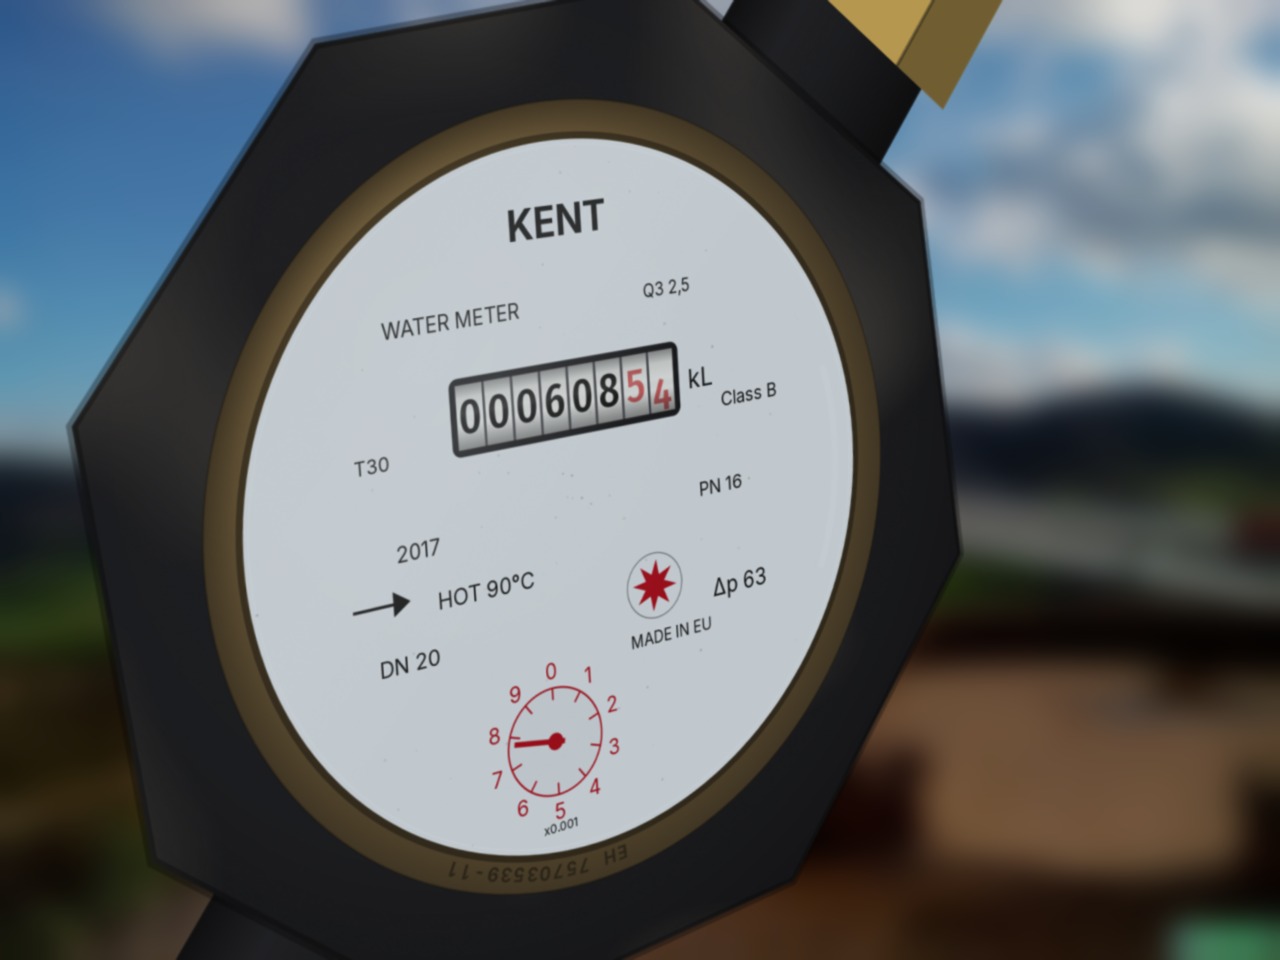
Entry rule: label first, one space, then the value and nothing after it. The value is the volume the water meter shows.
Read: 608.537 kL
